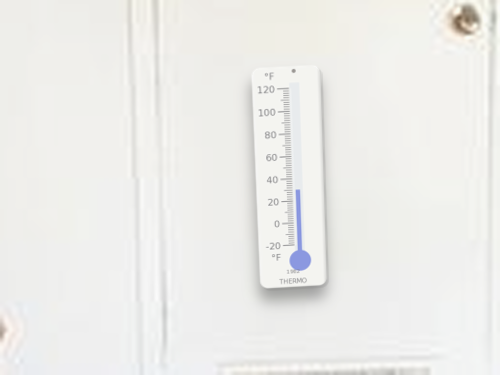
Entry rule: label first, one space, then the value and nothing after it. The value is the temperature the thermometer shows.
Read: 30 °F
